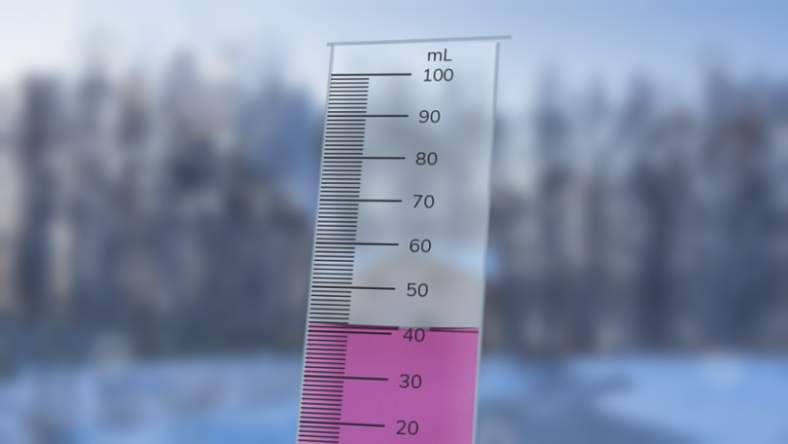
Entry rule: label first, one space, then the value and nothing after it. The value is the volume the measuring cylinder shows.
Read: 41 mL
